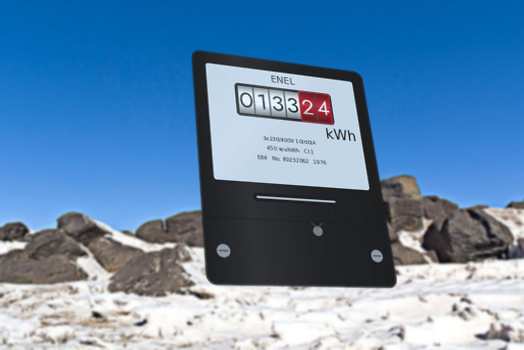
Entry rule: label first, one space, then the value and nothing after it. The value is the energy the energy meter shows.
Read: 133.24 kWh
